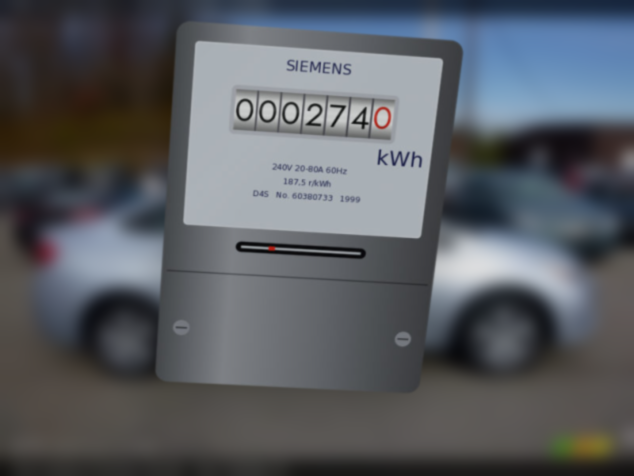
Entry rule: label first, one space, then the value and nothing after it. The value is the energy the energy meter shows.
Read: 274.0 kWh
